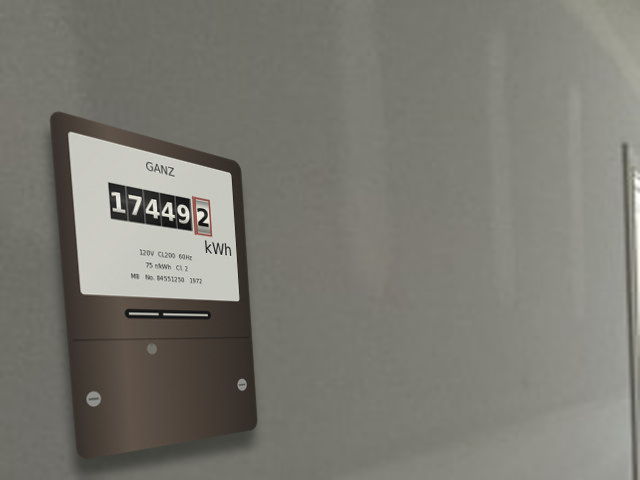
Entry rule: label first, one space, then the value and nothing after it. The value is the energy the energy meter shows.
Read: 17449.2 kWh
